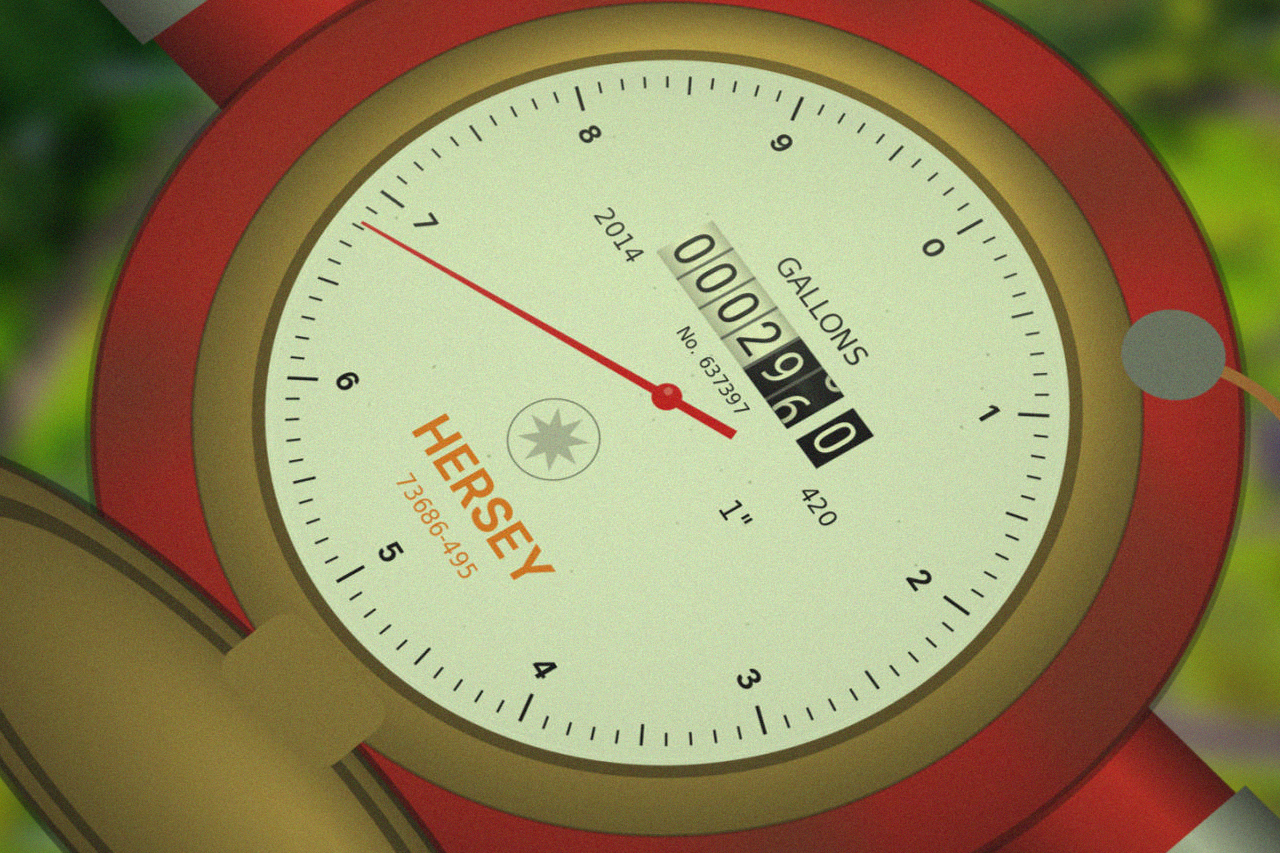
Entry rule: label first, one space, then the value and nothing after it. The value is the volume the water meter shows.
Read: 2956.8 gal
